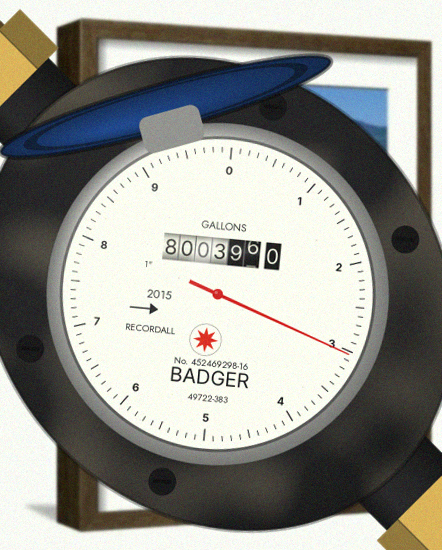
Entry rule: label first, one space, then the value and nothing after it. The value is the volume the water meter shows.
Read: 8003963.0 gal
